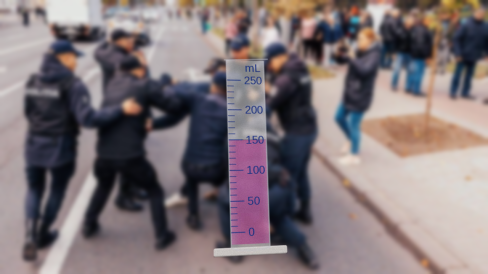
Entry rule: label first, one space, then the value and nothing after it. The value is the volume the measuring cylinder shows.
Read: 150 mL
